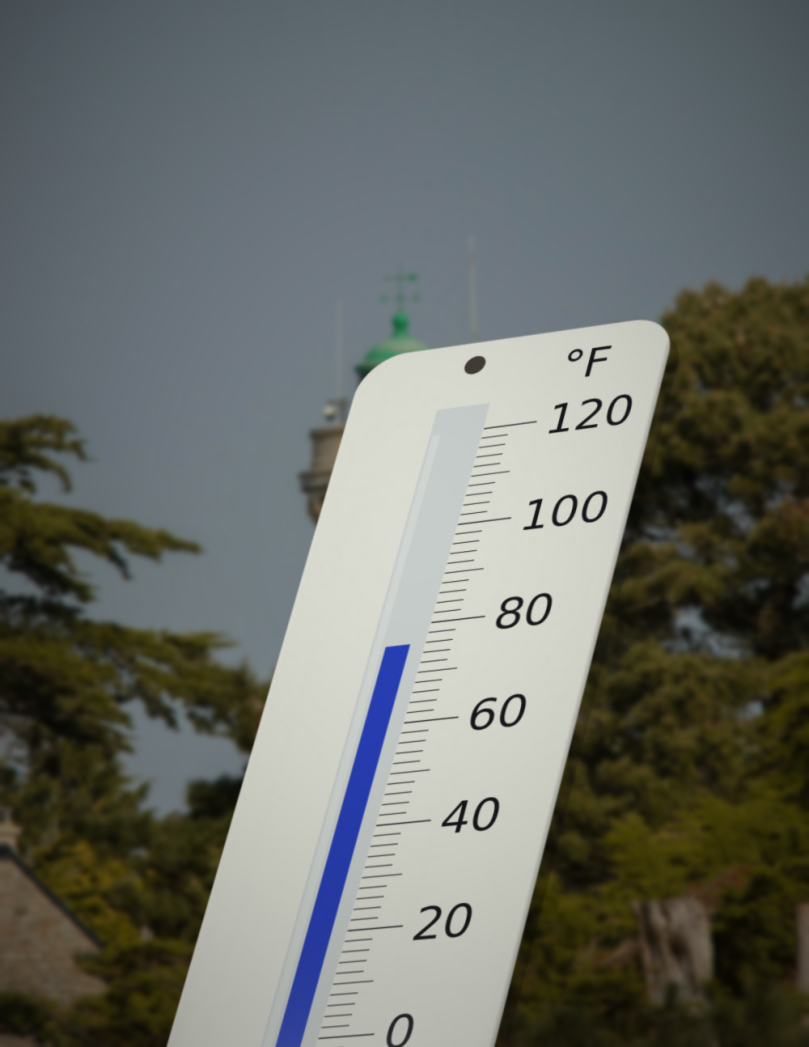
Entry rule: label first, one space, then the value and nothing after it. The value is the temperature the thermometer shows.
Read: 76 °F
